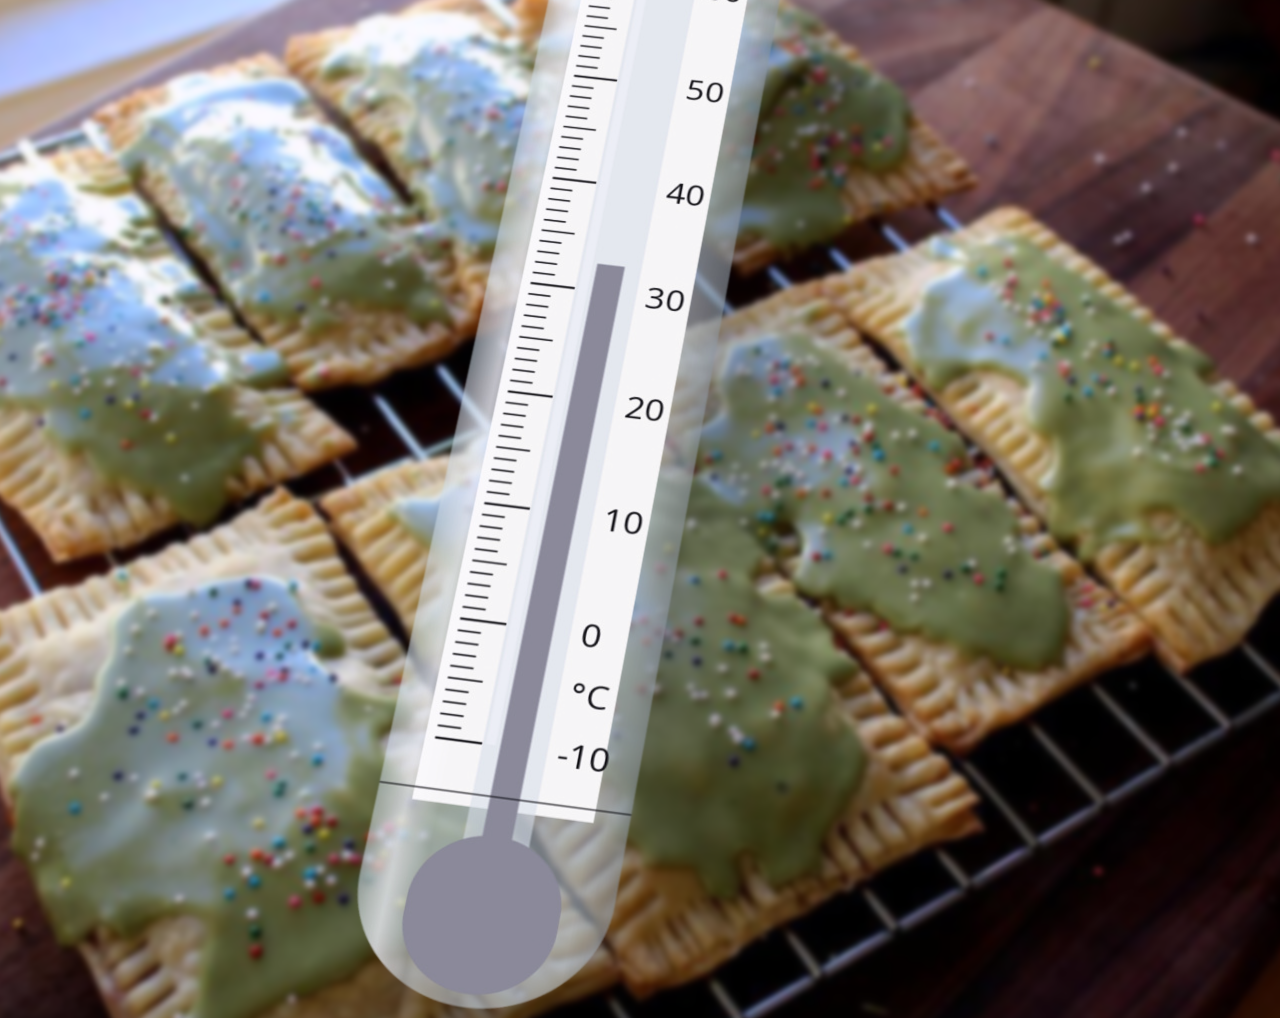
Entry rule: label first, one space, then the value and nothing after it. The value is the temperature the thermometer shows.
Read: 32.5 °C
